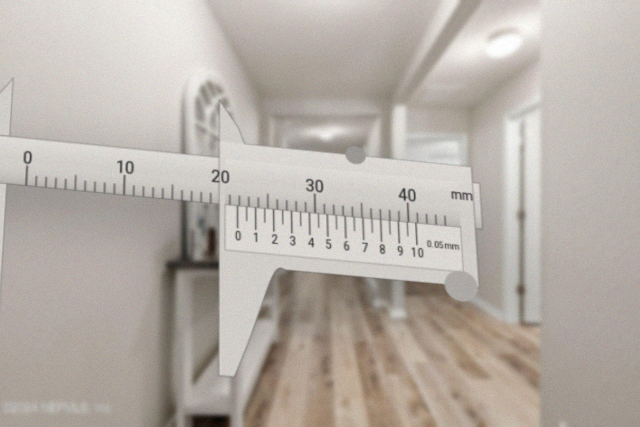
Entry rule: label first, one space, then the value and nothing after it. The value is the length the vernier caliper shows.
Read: 21.8 mm
